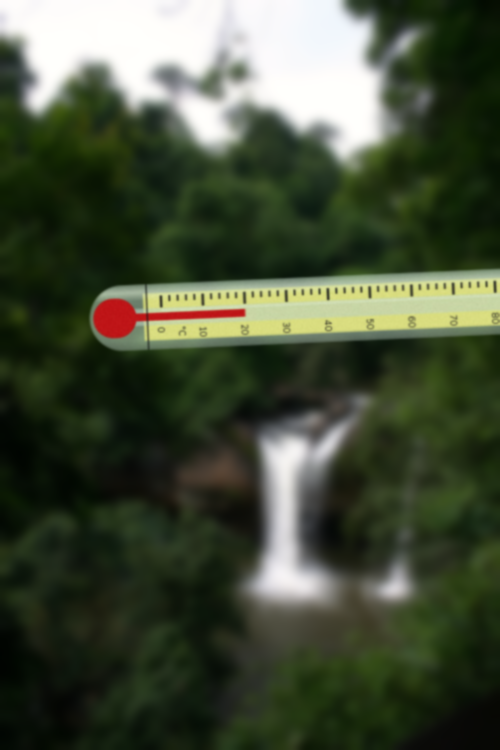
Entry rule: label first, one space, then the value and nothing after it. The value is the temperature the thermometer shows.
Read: 20 °C
